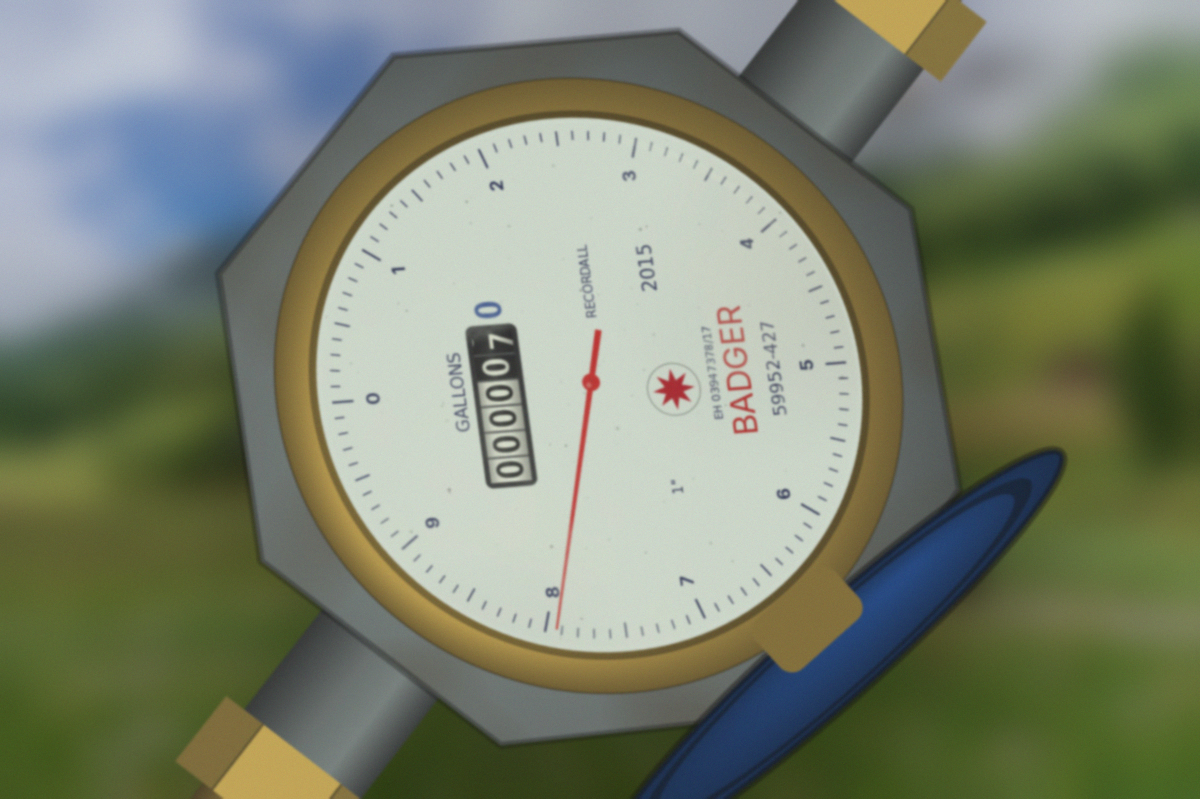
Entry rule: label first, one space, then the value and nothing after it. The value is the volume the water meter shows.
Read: 67.9 gal
